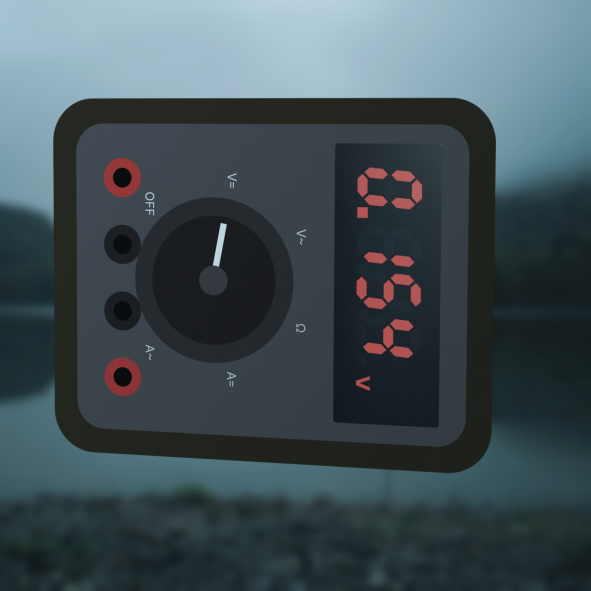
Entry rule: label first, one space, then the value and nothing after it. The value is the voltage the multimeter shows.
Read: 0.154 V
